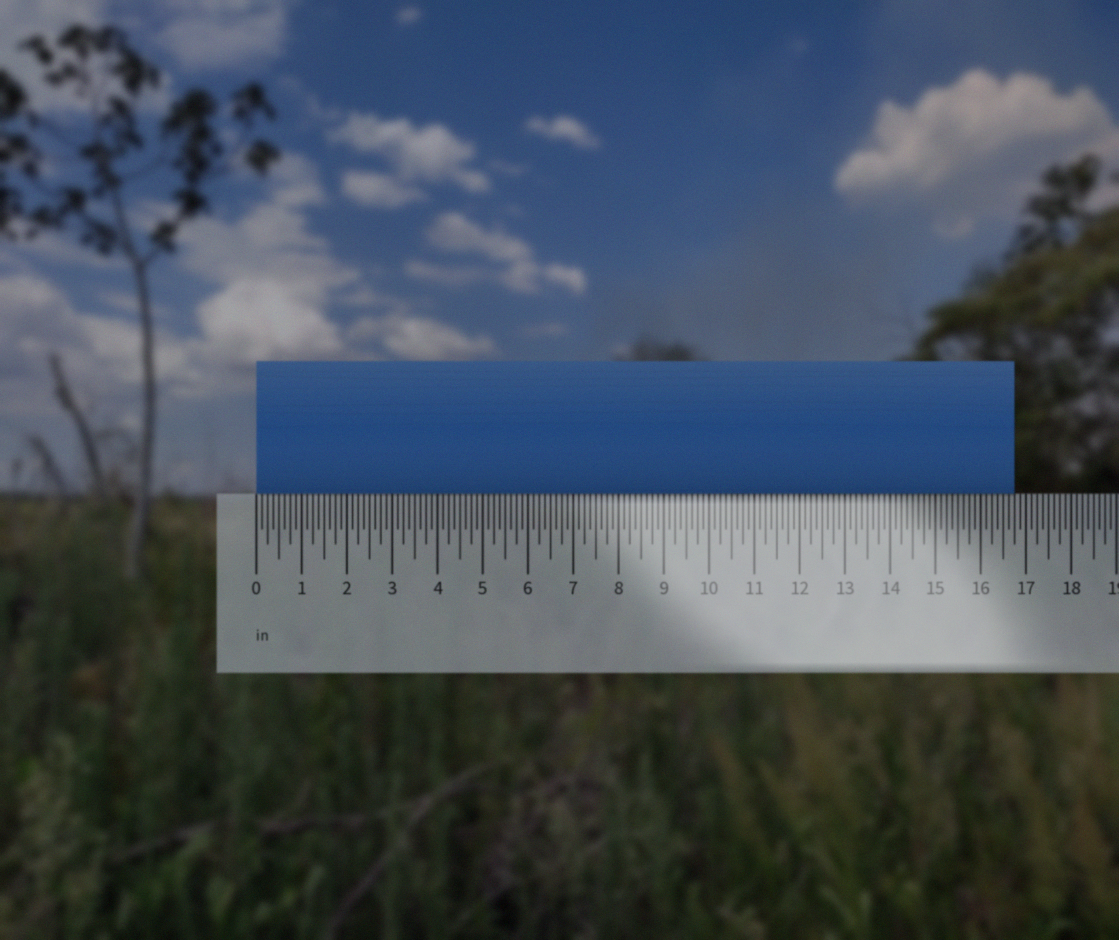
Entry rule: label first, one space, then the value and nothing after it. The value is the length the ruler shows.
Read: 16.75 in
